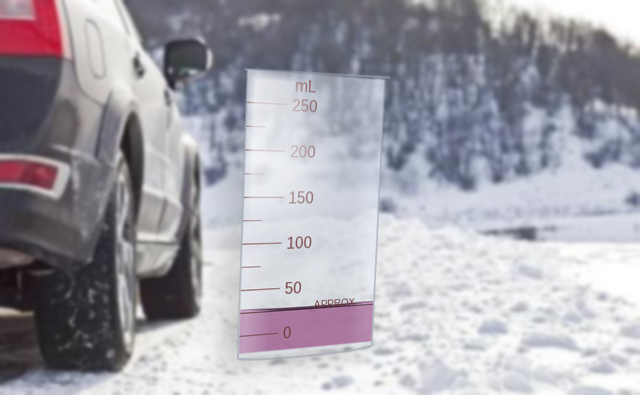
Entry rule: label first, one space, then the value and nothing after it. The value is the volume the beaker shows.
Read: 25 mL
